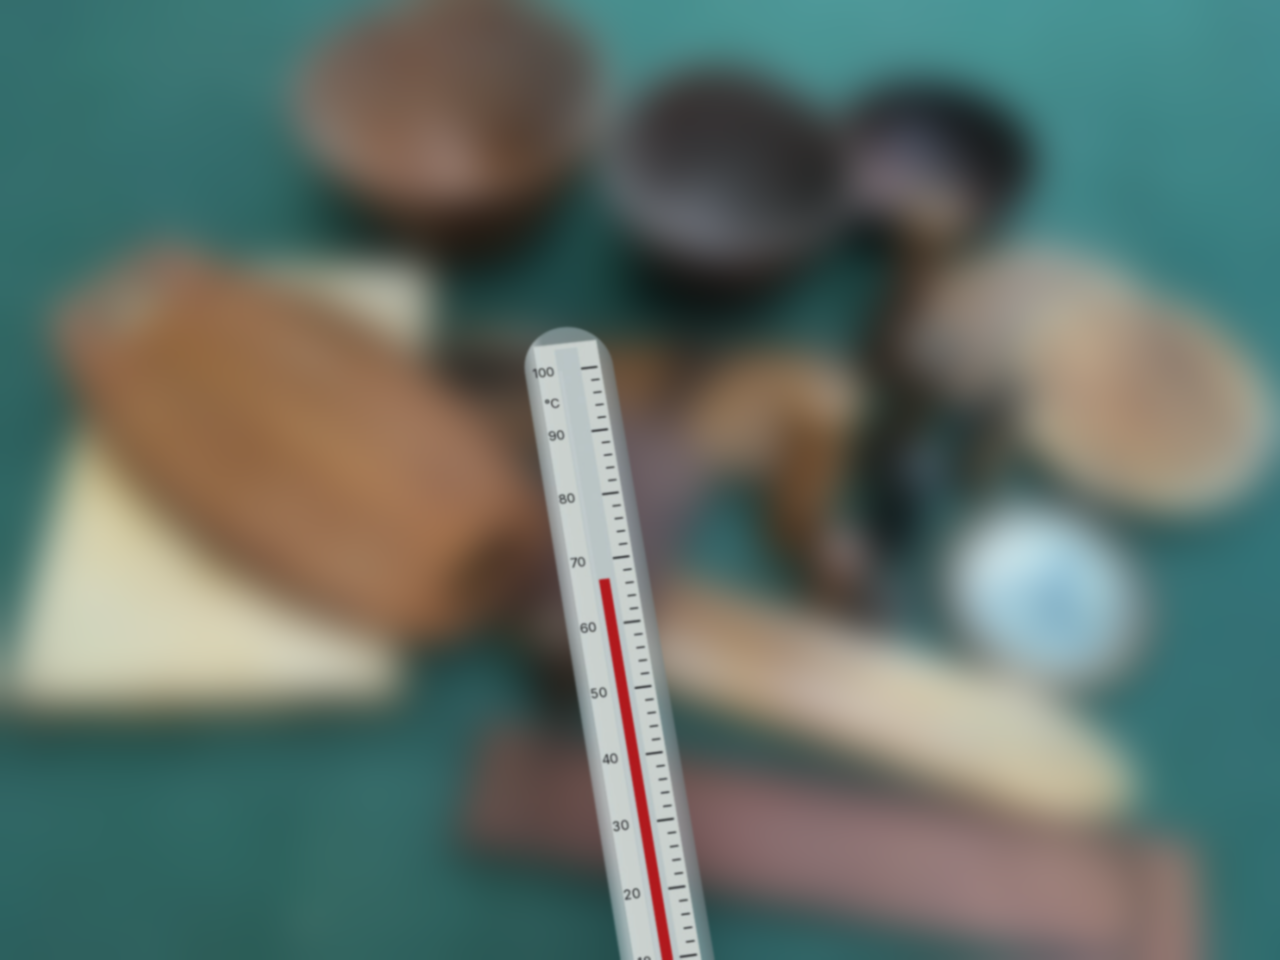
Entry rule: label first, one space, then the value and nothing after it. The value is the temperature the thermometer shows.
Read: 67 °C
